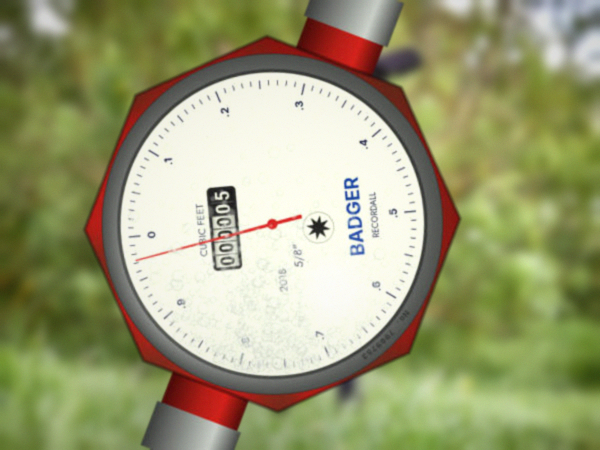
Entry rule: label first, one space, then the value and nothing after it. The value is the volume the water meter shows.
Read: 4.97 ft³
